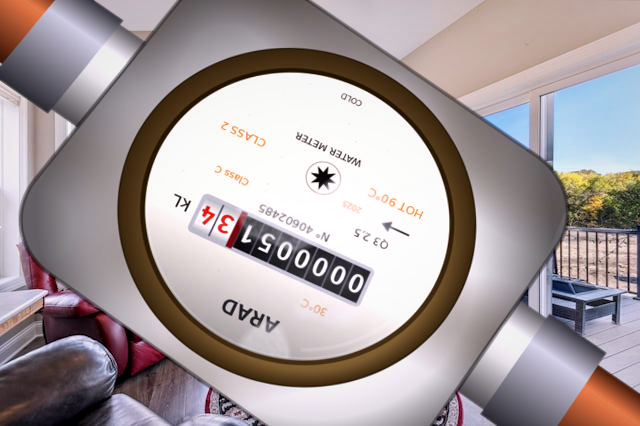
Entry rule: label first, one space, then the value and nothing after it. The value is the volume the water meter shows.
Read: 51.34 kL
